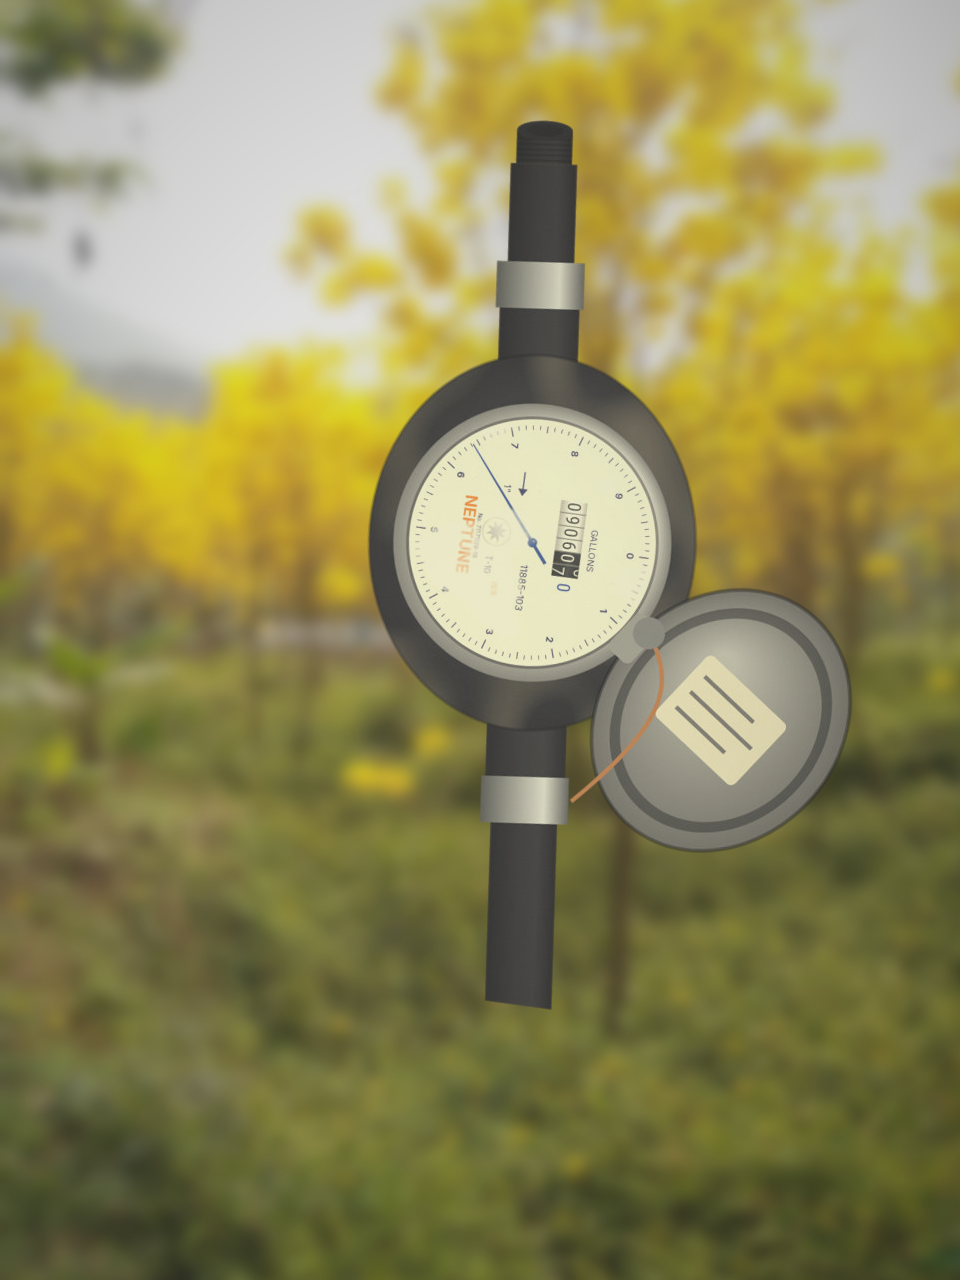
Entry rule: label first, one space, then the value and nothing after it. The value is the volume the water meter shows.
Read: 906066.4 gal
